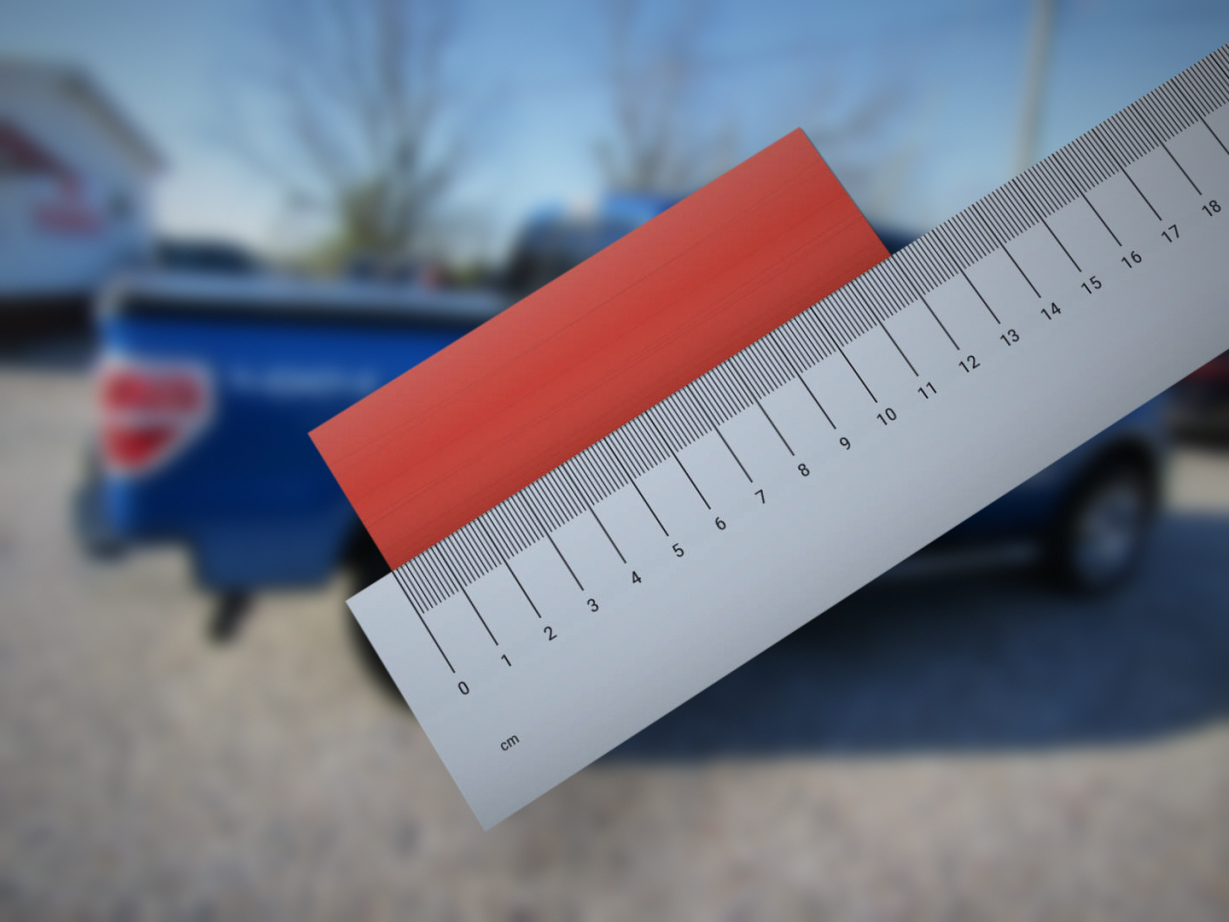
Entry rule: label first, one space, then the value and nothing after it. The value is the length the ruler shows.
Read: 12 cm
